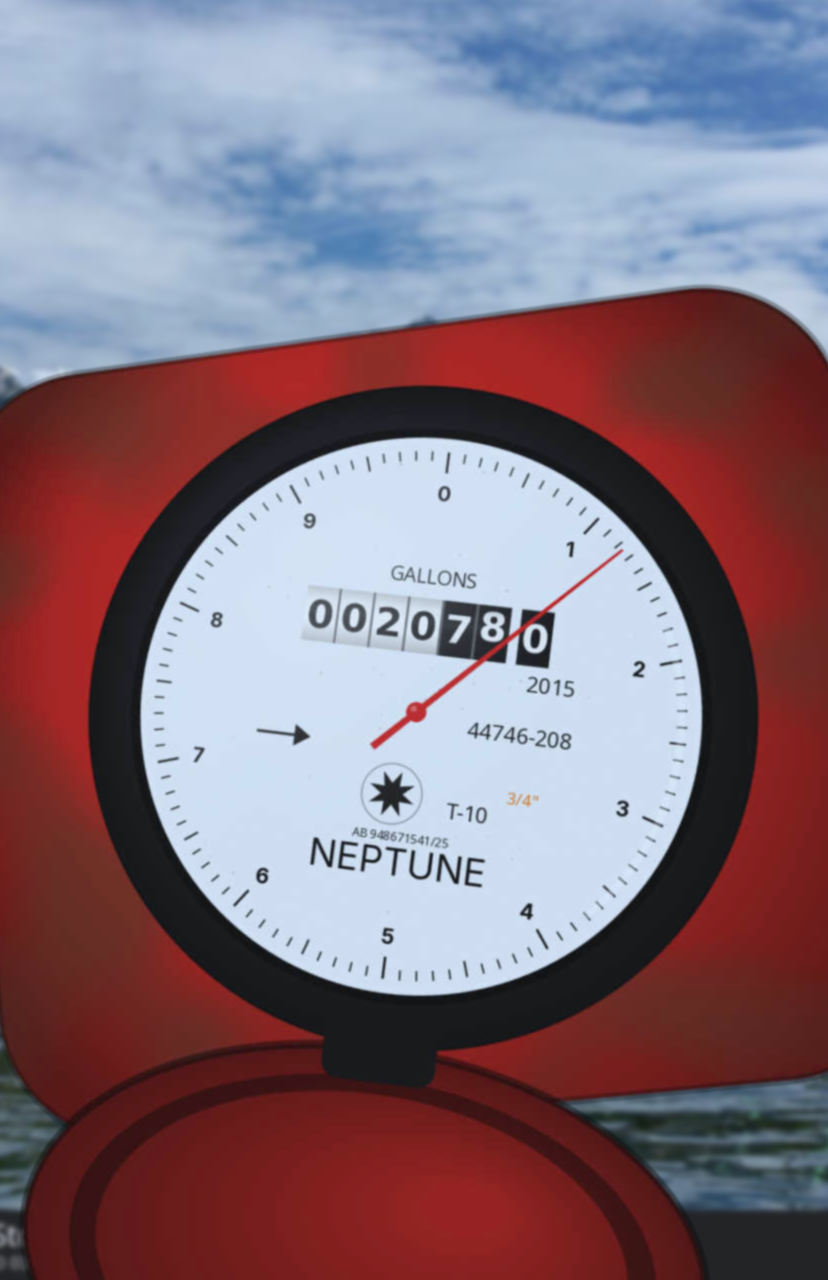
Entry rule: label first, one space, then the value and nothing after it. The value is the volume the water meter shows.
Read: 20781.2 gal
